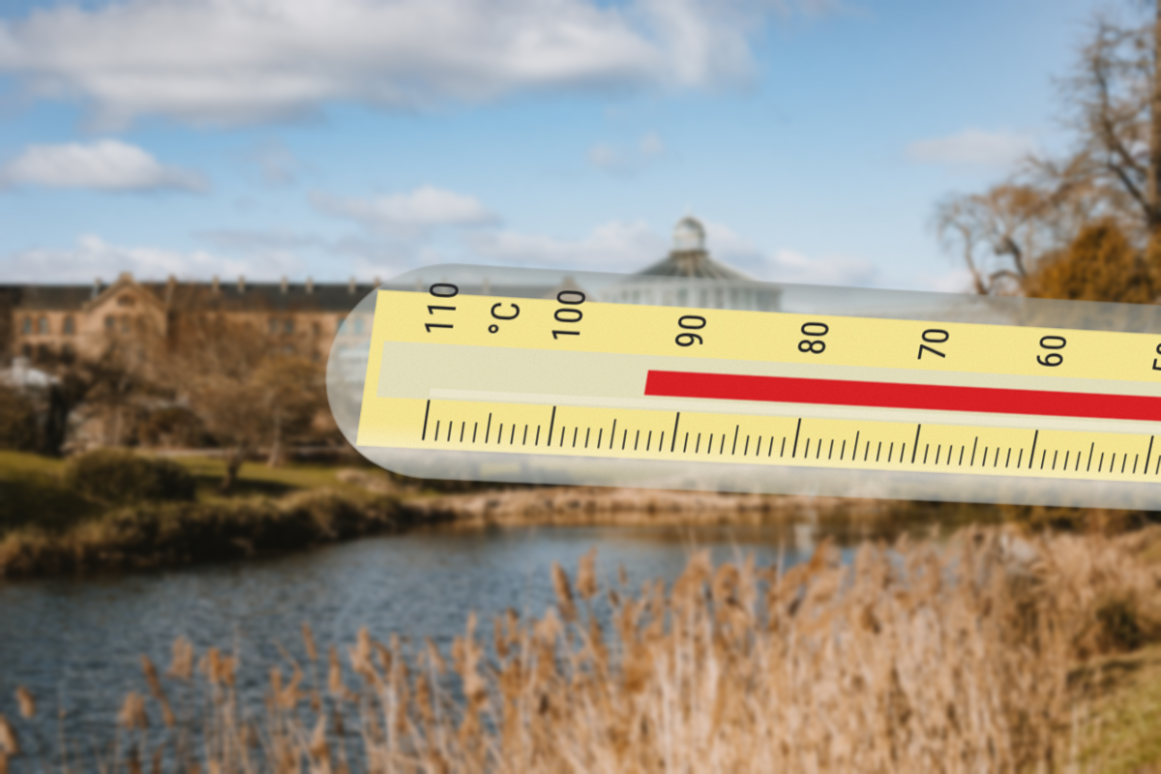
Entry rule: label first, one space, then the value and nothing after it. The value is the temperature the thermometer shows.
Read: 93 °C
